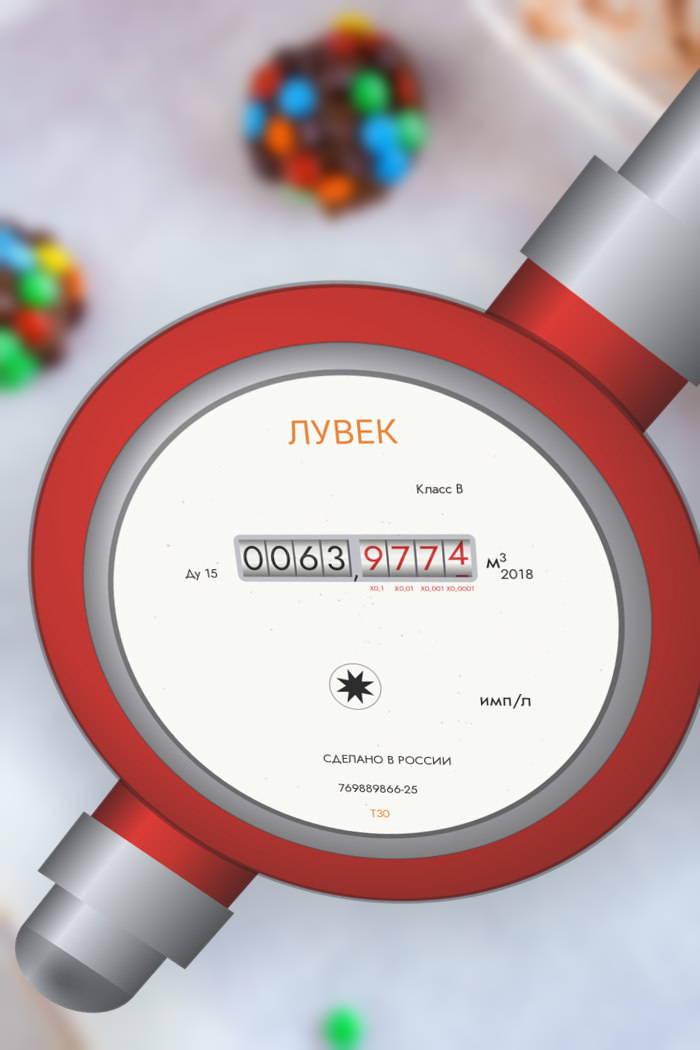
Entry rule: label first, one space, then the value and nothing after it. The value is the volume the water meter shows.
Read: 63.9774 m³
